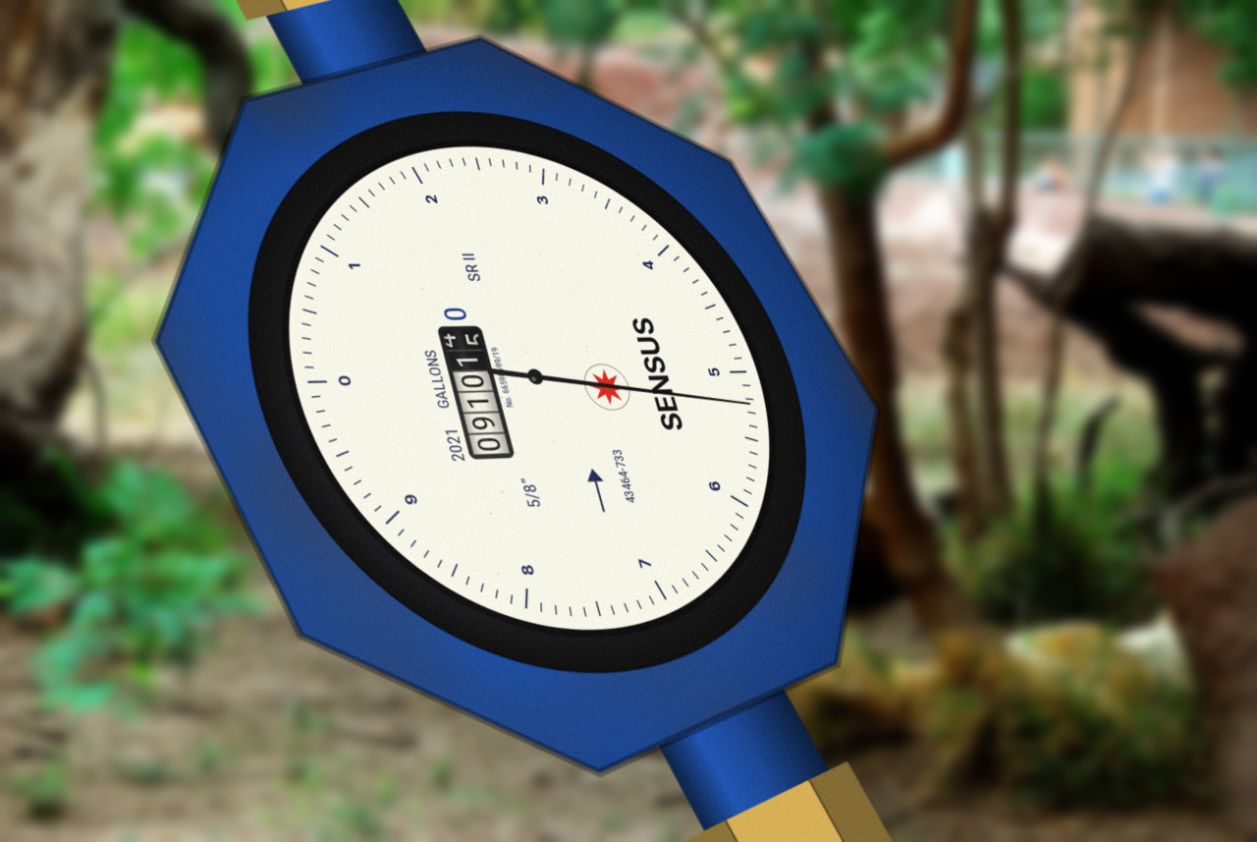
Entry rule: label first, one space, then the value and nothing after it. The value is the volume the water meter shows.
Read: 910145.2 gal
